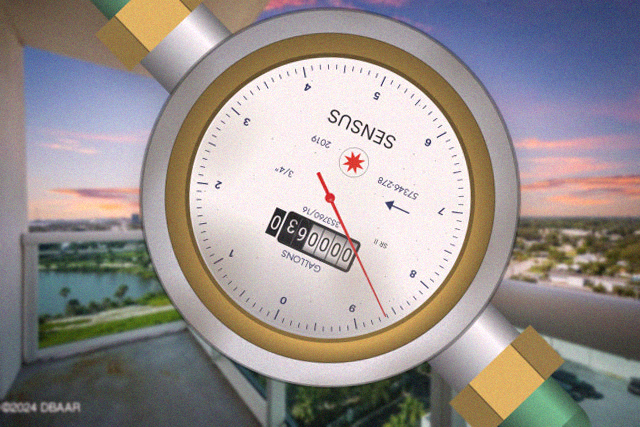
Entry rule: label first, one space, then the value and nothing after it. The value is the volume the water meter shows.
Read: 628.6 gal
